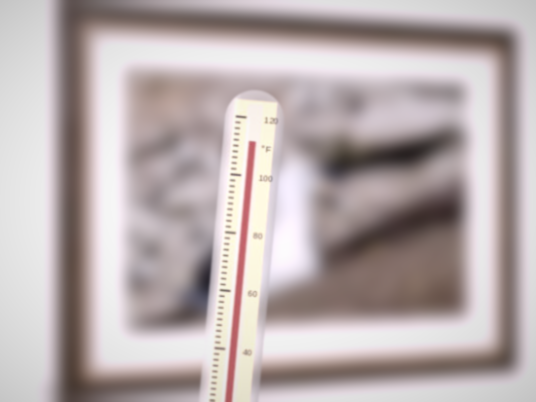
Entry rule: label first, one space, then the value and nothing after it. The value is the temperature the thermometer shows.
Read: 112 °F
